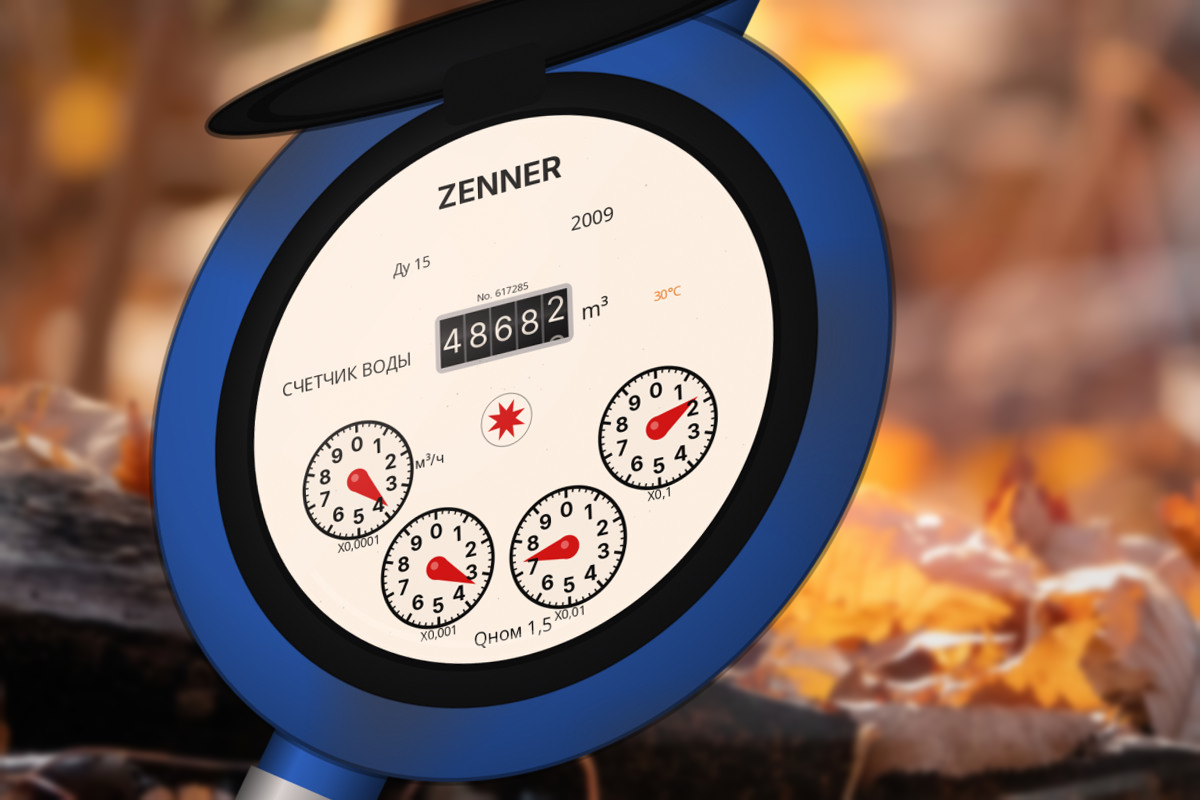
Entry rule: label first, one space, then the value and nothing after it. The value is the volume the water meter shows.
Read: 48682.1733 m³
